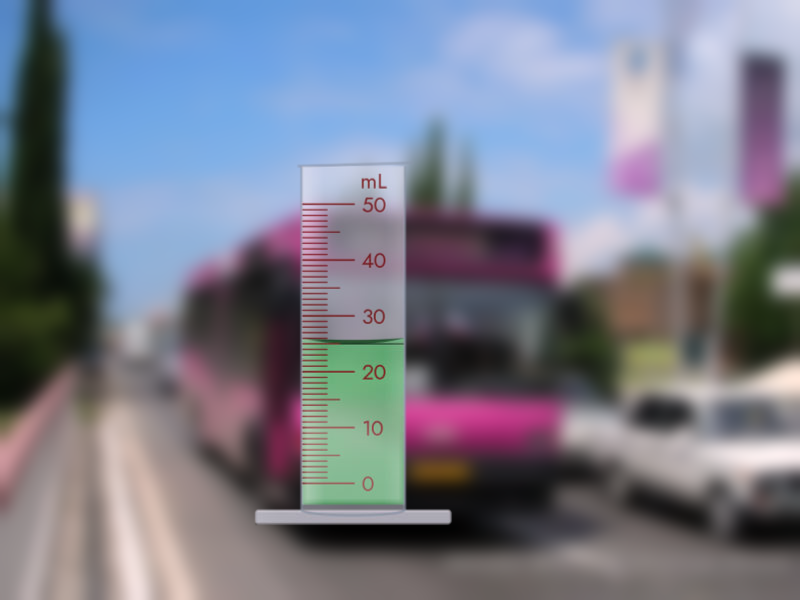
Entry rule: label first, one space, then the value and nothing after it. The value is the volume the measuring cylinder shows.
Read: 25 mL
